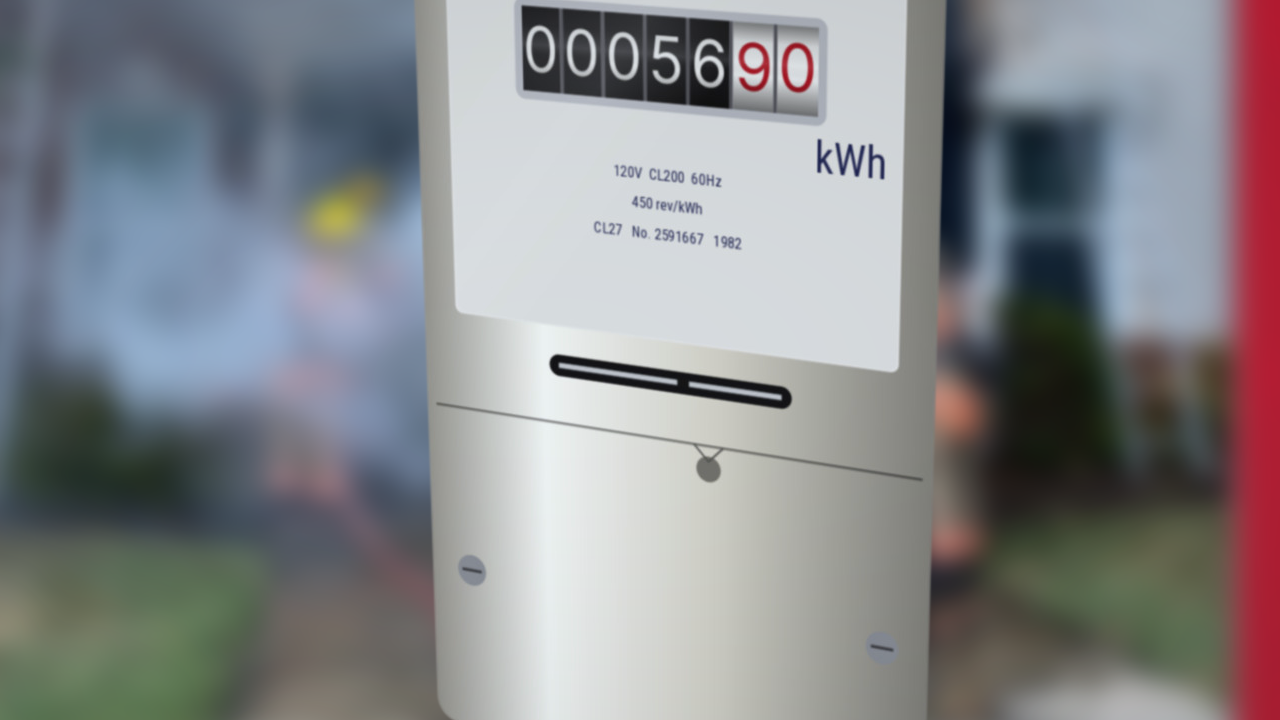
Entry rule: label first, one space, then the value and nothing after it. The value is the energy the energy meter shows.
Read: 56.90 kWh
